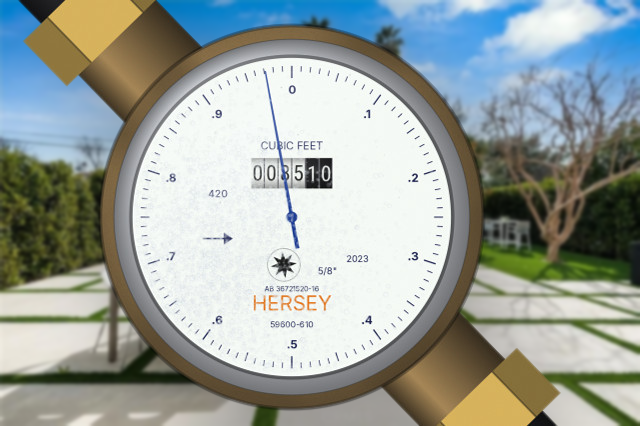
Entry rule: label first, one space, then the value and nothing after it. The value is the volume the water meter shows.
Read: 8509.97 ft³
